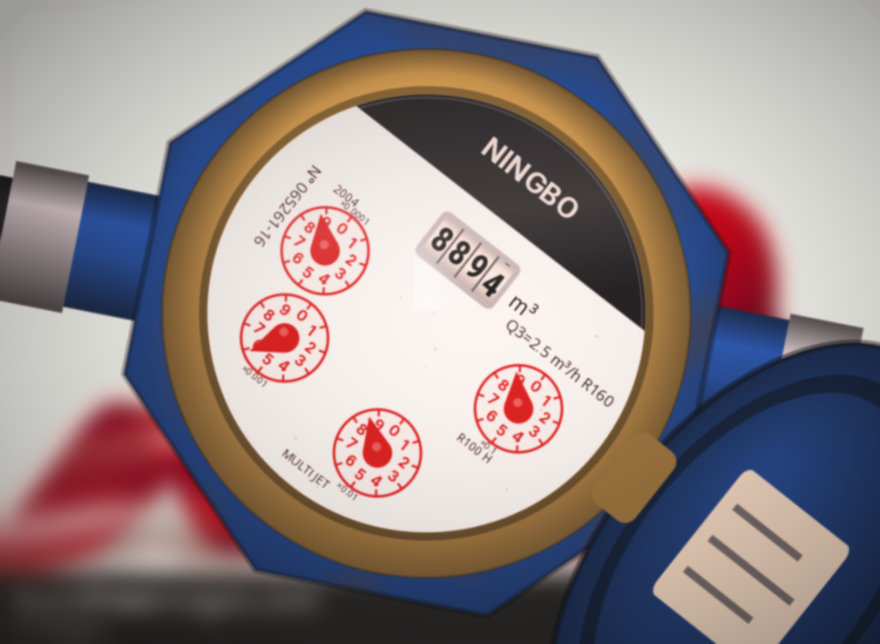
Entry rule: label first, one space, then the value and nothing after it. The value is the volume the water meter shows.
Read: 8893.8858 m³
